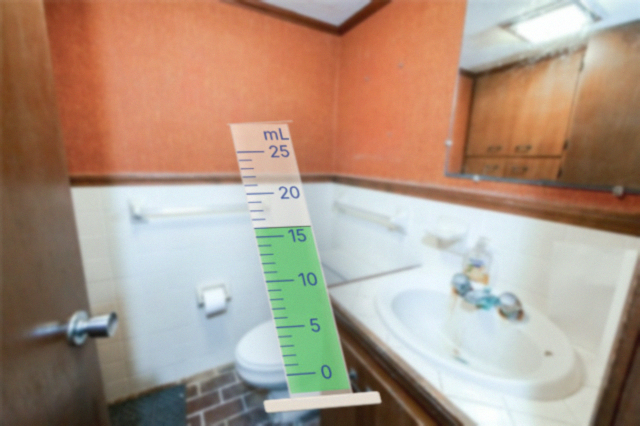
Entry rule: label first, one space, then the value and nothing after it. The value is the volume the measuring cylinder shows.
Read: 16 mL
